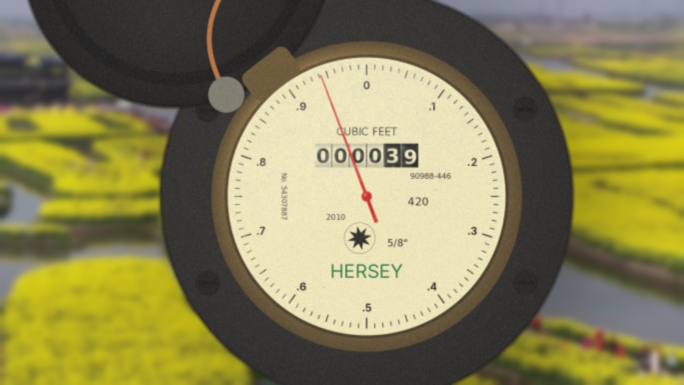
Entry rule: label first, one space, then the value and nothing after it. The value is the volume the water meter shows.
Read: 38.94 ft³
